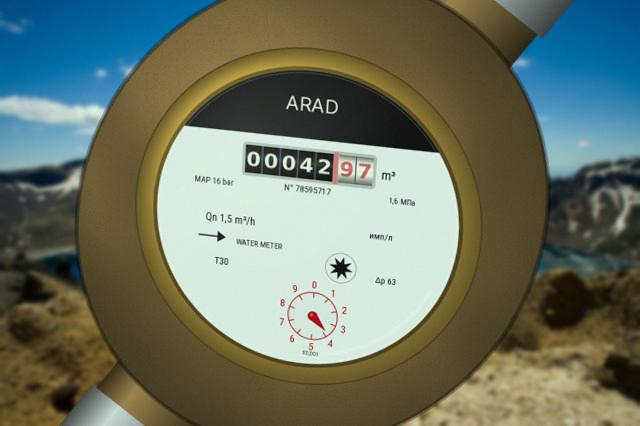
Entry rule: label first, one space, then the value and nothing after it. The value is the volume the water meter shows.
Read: 42.973 m³
